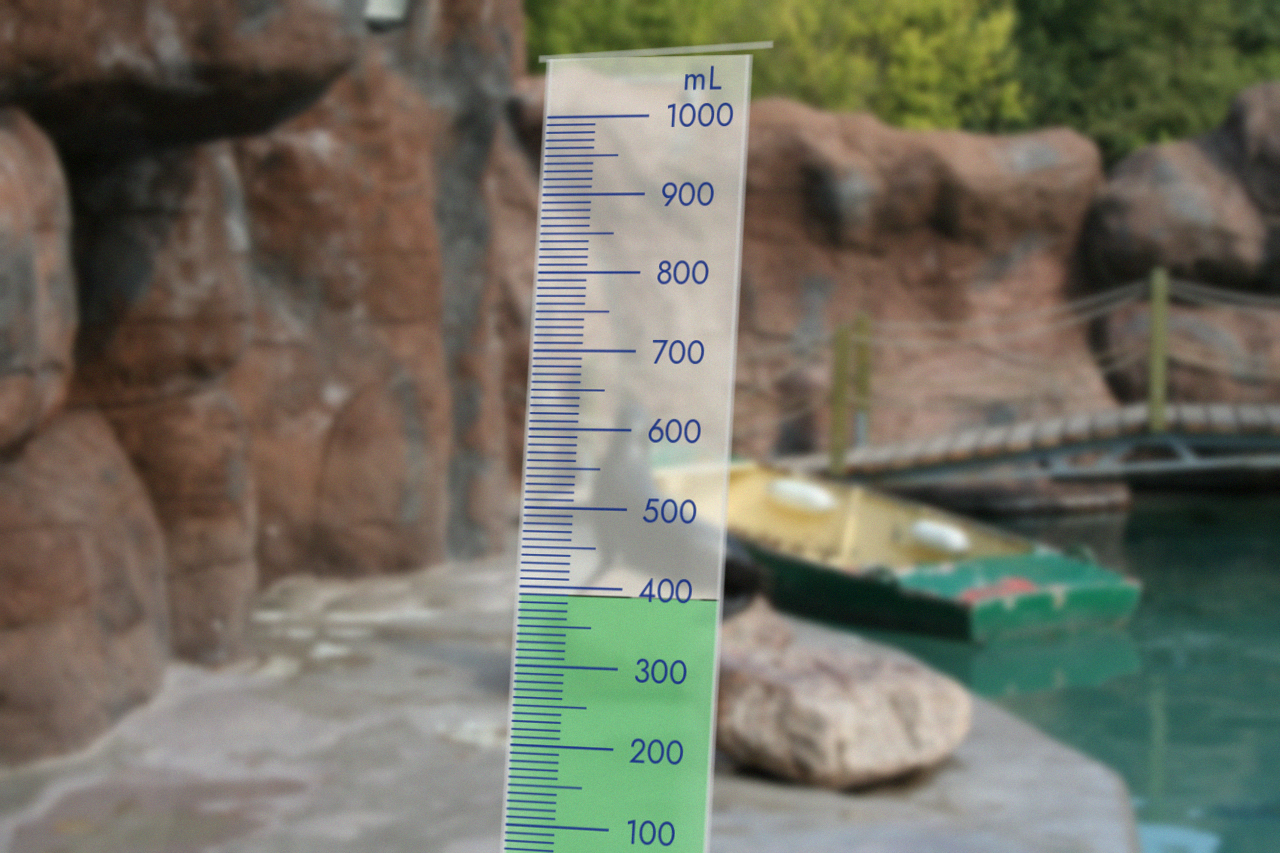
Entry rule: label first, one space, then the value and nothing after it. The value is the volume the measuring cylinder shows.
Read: 390 mL
